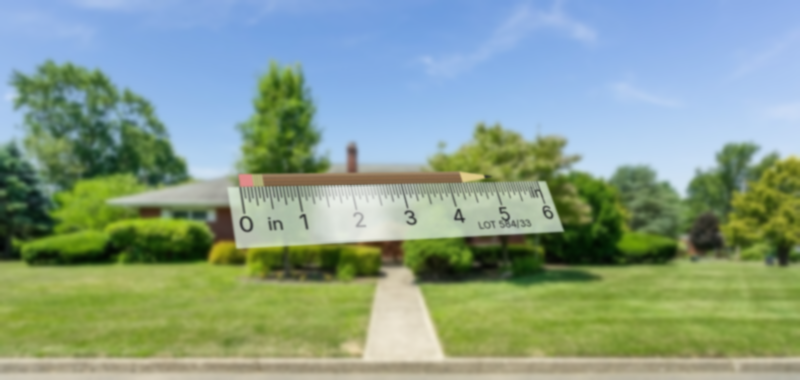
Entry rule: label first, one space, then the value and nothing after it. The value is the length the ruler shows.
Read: 5 in
